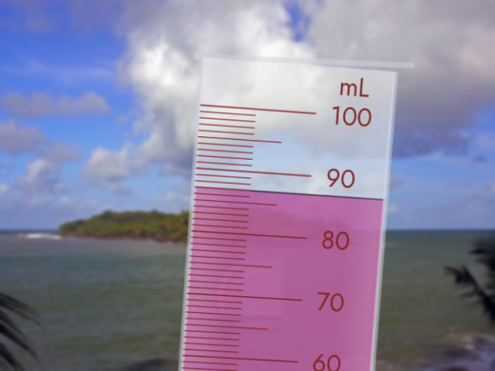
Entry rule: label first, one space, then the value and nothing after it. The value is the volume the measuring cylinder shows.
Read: 87 mL
